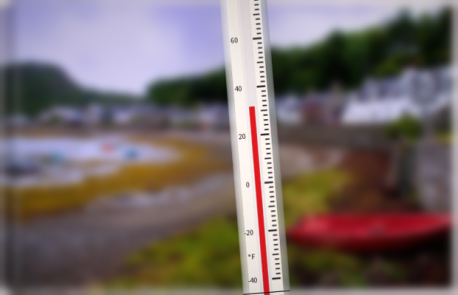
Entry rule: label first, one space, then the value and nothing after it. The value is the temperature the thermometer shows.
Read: 32 °F
